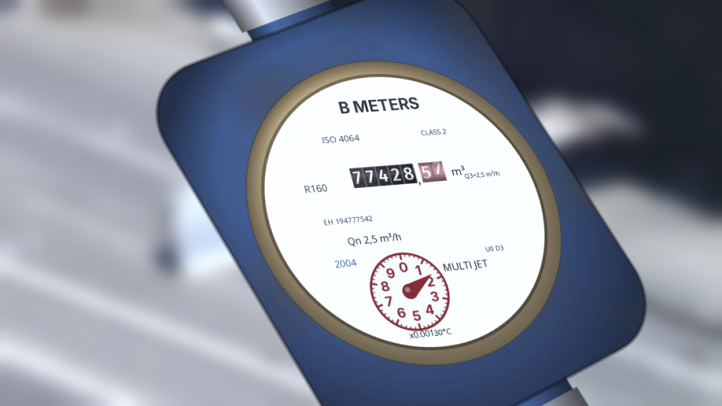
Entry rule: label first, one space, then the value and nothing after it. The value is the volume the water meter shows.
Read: 77428.571 m³
